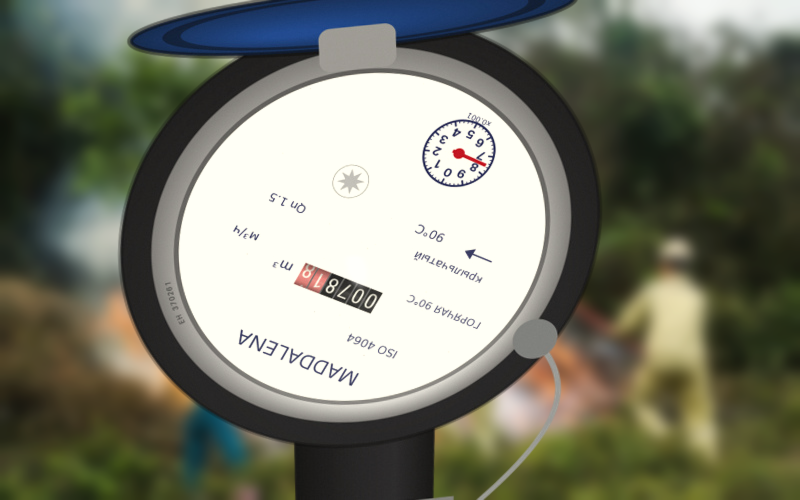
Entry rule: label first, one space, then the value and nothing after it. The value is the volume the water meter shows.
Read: 78.177 m³
